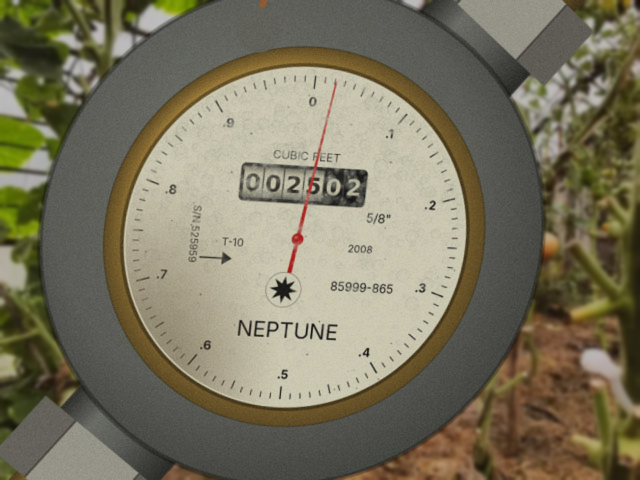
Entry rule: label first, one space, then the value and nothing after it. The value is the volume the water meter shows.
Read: 2502.02 ft³
